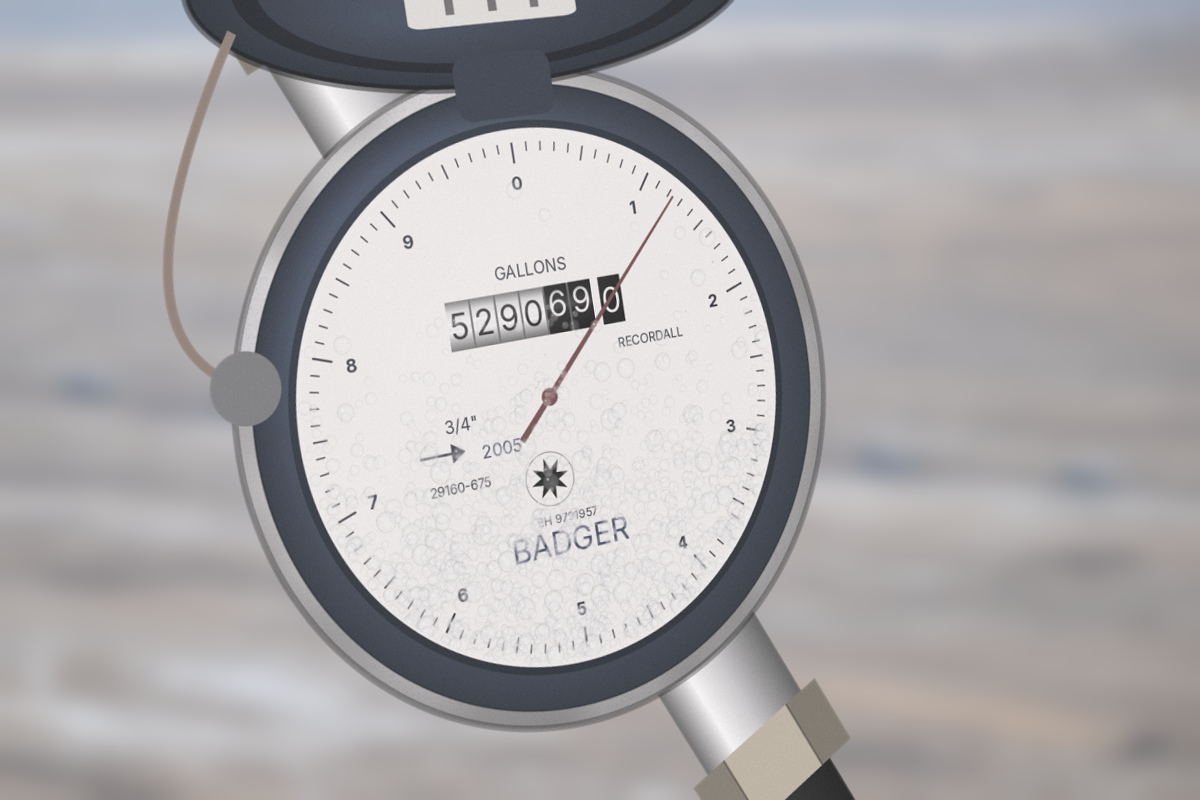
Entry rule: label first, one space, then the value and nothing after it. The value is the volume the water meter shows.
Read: 5290691.2 gal
